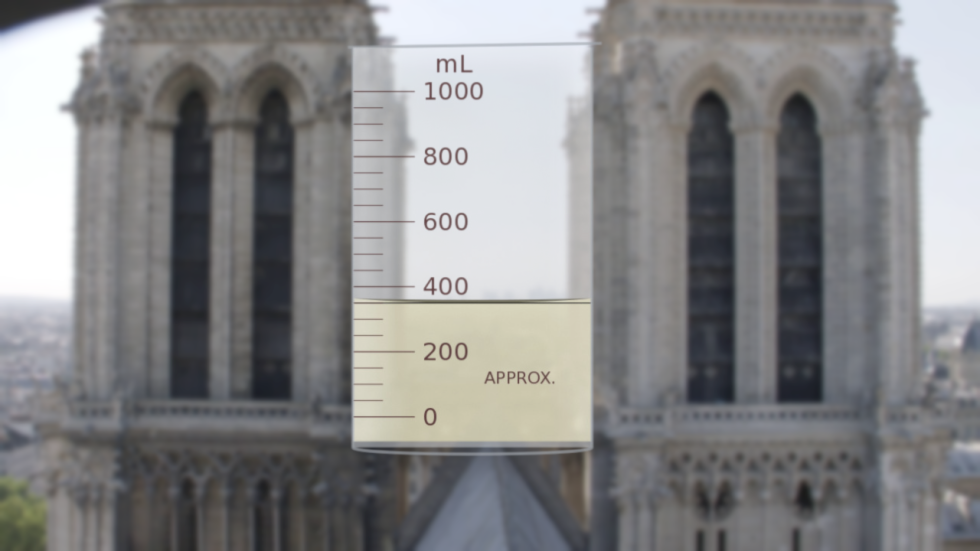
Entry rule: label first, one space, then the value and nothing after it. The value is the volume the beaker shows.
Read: 350 mL
